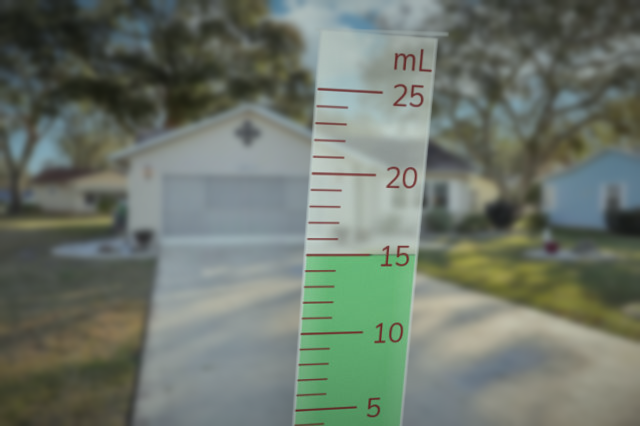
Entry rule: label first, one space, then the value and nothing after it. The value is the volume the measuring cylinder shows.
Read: 15 mL
